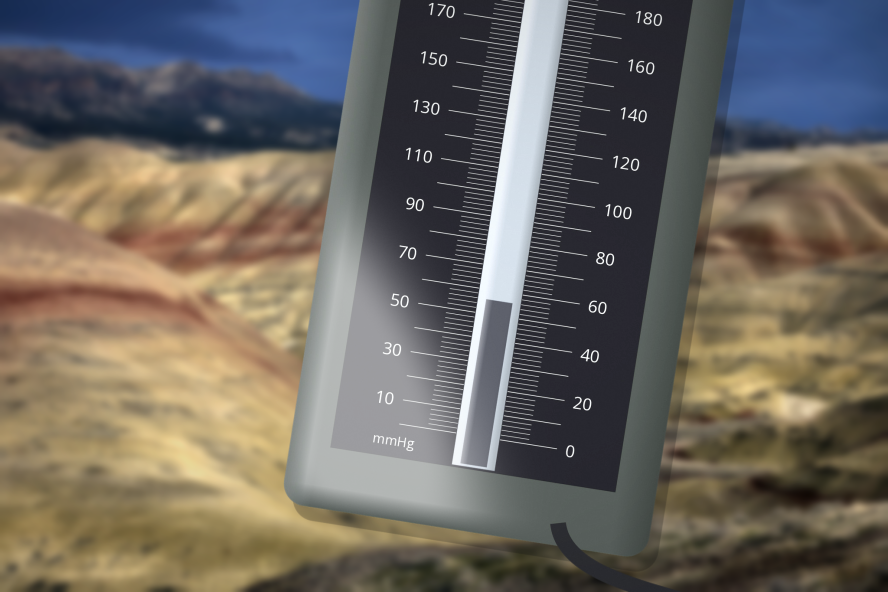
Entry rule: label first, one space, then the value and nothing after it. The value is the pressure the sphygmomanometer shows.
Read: 56 mmHg
